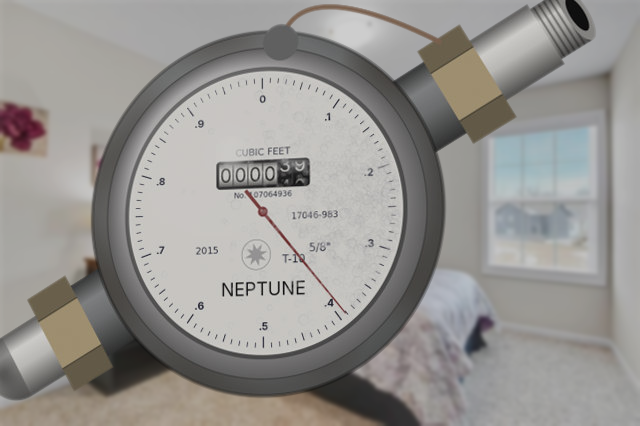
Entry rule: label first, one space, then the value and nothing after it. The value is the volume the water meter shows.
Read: 39.39 ft³
